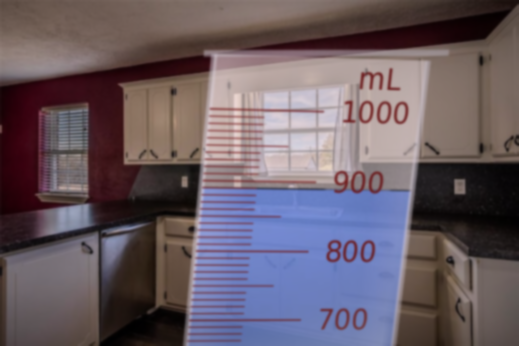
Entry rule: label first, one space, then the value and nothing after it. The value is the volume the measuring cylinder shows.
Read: 890 mL
